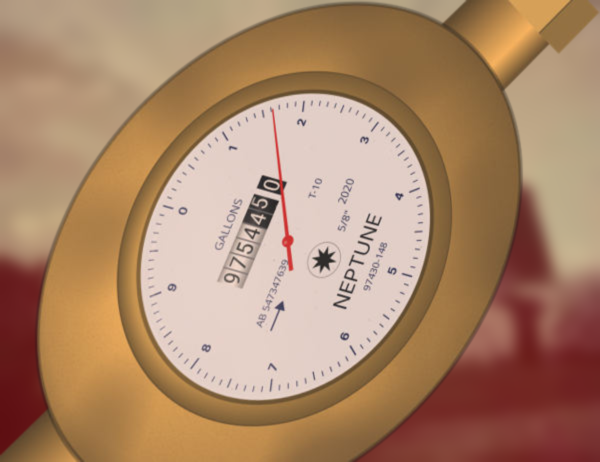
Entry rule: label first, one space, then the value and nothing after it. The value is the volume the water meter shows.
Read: 9754451.6 gal
